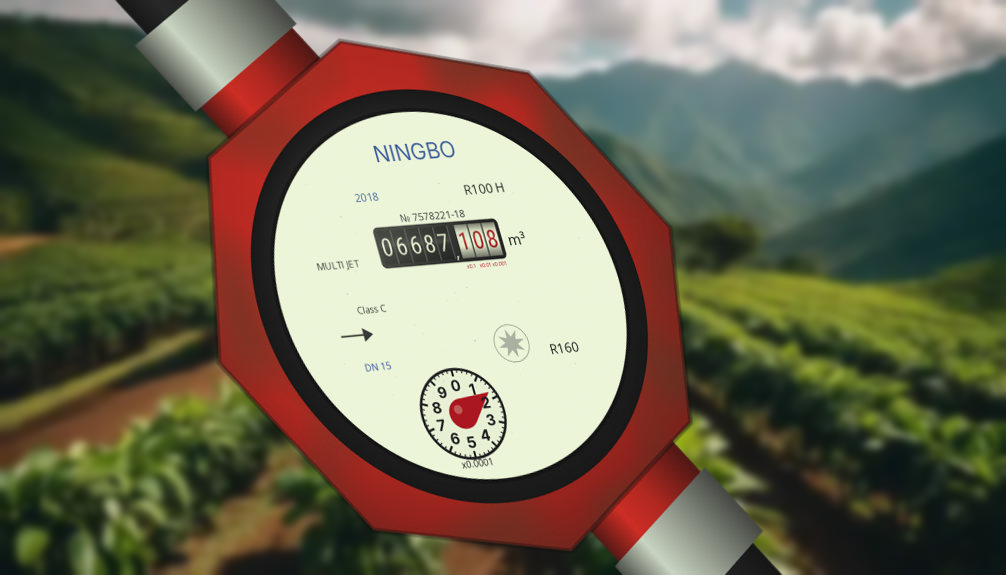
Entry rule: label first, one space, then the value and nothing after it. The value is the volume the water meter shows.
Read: 6687.1081 m³
